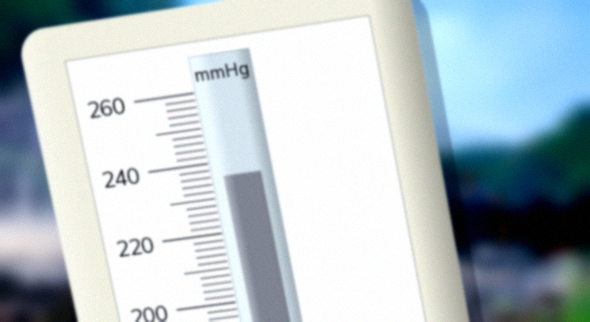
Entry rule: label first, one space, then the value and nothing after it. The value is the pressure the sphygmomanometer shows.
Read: 236 mmHg
